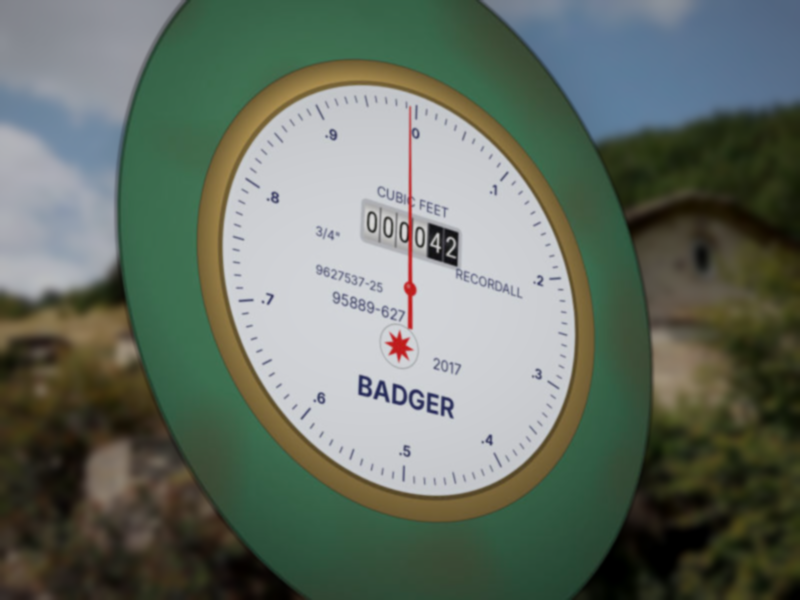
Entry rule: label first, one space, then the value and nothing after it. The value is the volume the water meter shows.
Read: 41.99 ft³
